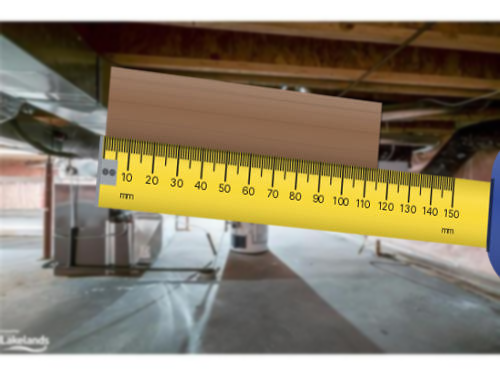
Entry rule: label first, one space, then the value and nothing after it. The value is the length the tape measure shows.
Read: 115 mm
